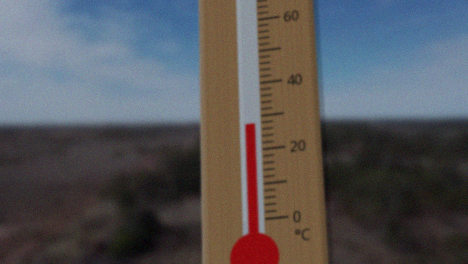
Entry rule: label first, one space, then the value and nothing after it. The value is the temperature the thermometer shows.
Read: 28 °C
